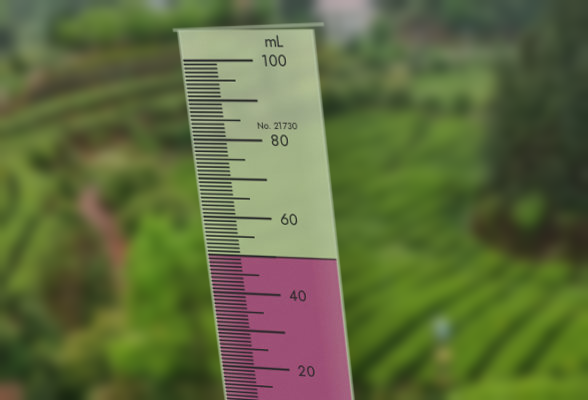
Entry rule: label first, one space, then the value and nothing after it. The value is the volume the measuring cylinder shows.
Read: 50 mL
